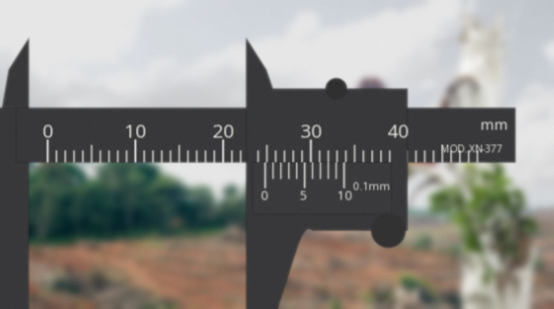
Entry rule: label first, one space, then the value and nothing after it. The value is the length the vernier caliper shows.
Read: 24.8 mm
